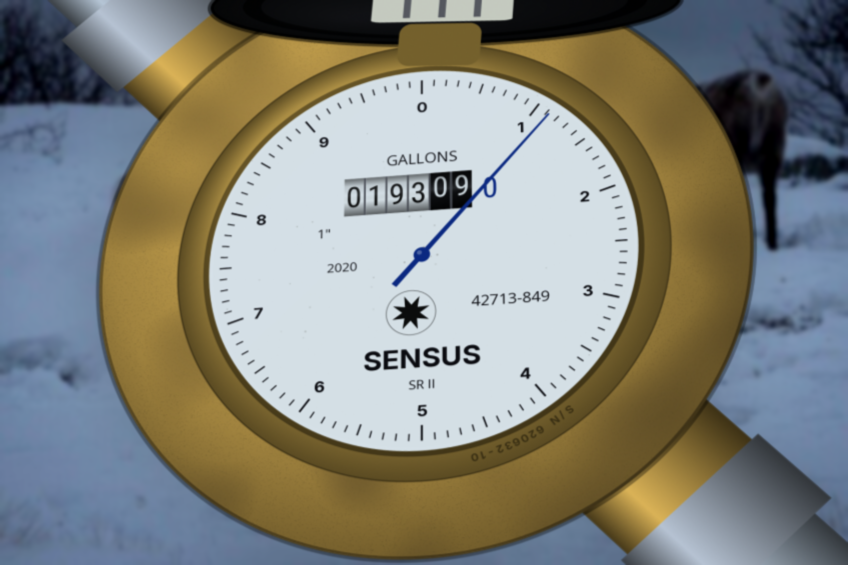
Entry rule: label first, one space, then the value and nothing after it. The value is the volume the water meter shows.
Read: 193091.1 gal
